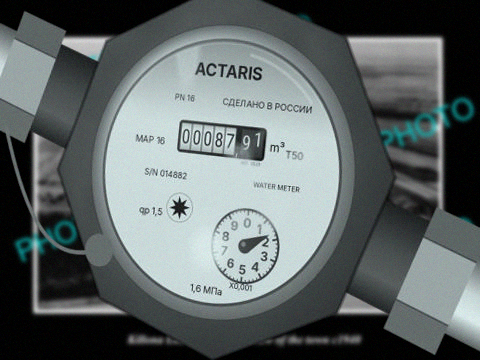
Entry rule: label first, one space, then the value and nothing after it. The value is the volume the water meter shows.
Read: 87.911 m³
